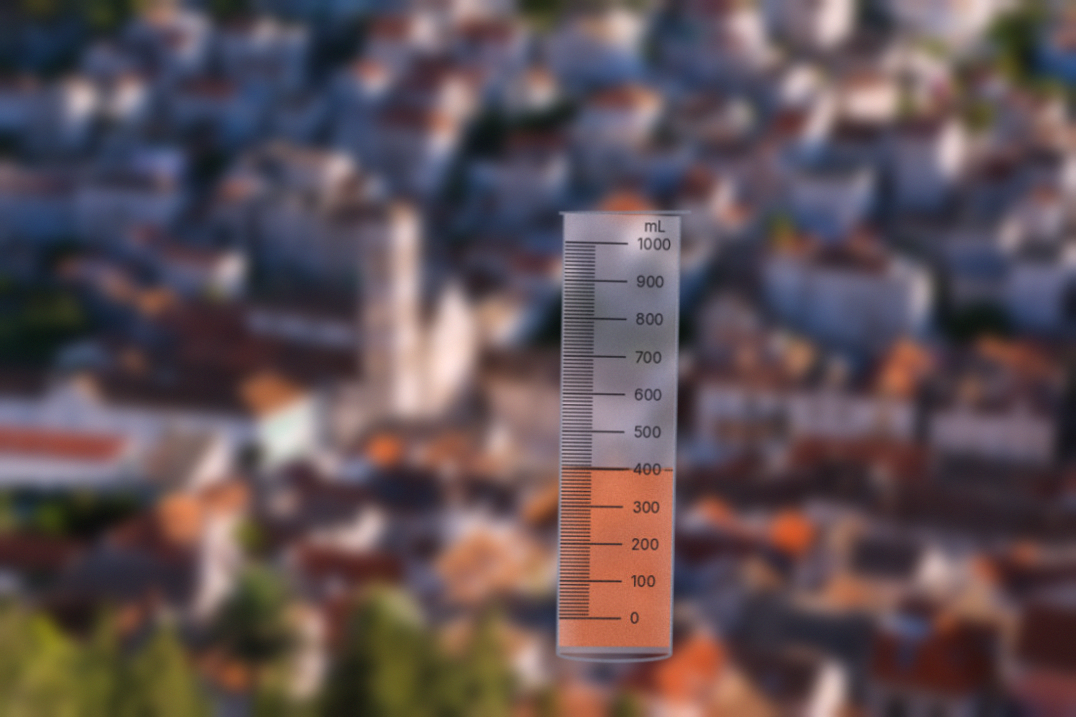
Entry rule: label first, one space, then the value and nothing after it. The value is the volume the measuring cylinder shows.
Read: 400 mL
